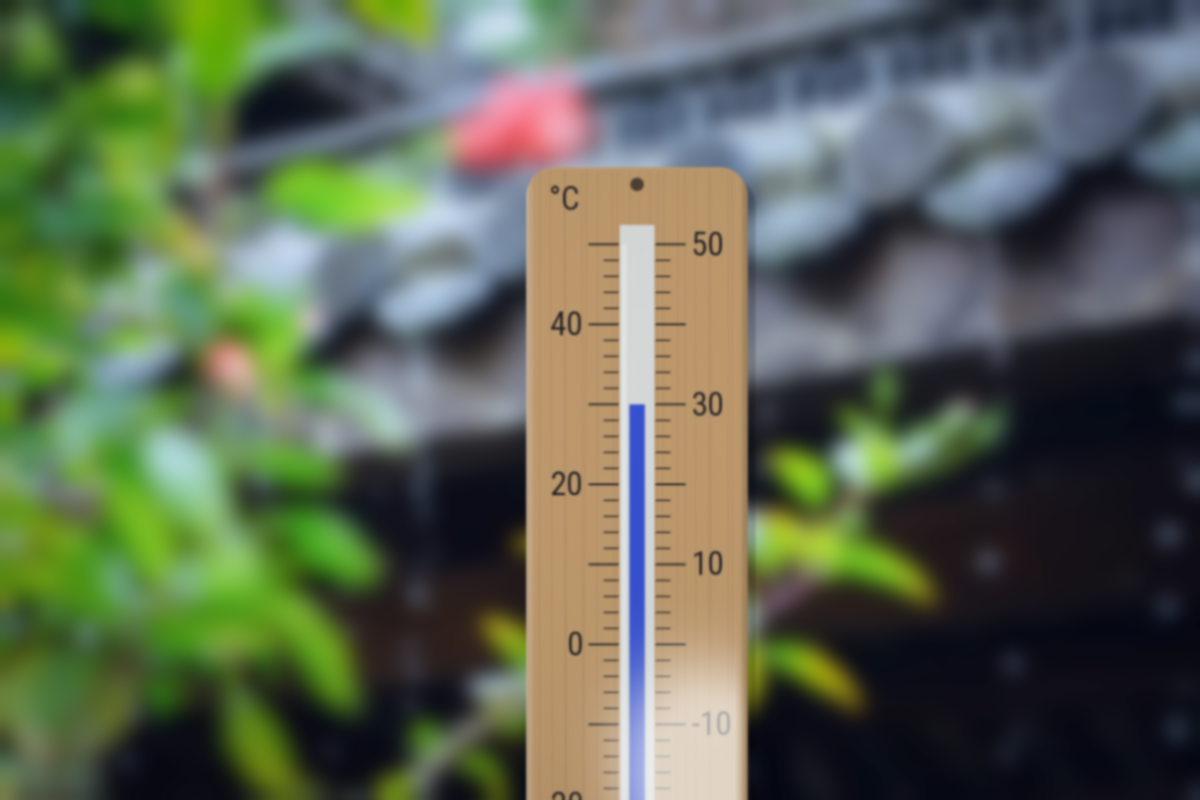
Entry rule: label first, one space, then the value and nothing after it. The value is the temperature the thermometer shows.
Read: 30 °C
